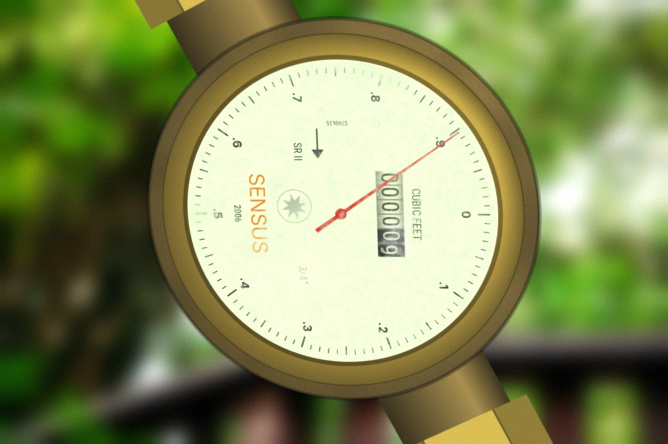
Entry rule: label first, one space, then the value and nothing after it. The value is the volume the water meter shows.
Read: 8.90 ft³
